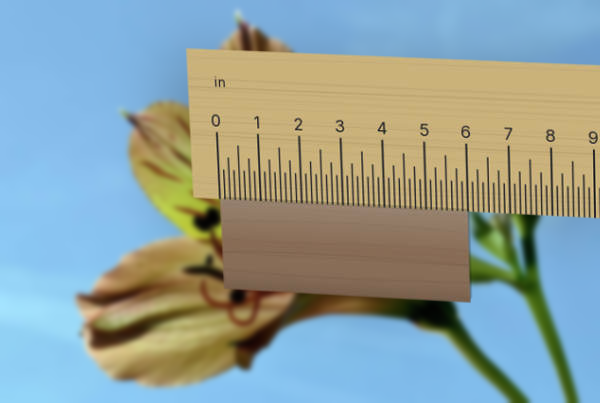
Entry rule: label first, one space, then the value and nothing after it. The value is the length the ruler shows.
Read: 6 in
